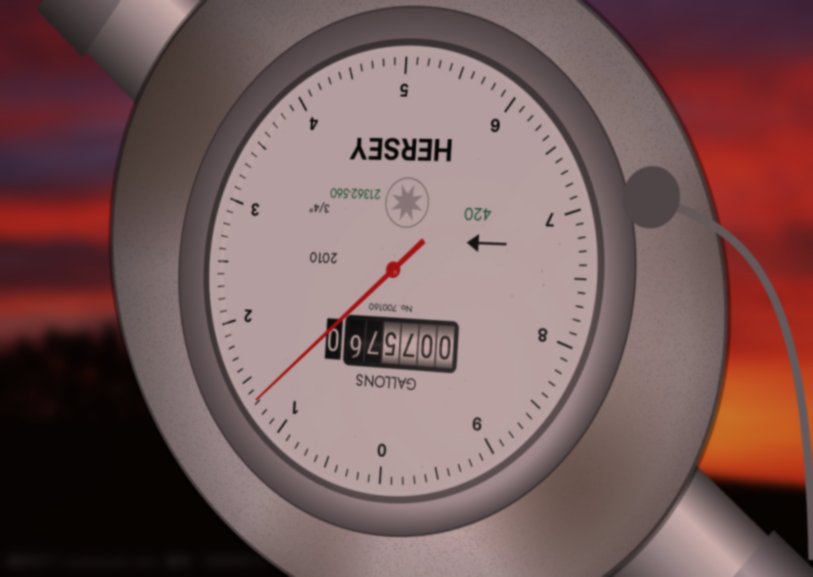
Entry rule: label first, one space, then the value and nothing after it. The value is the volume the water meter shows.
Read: 75761.3 gal
